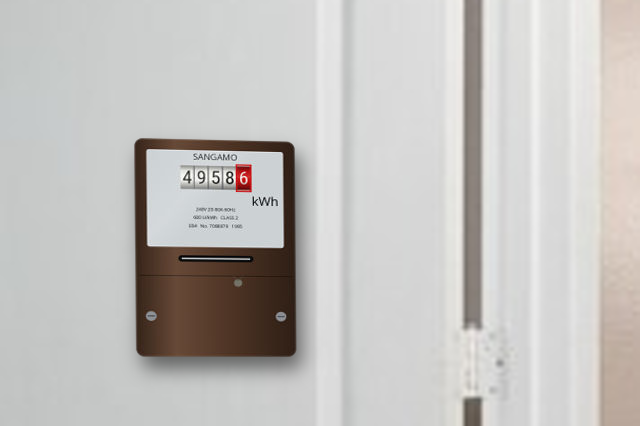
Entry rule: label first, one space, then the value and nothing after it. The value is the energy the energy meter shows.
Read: 4958.6 kWh
